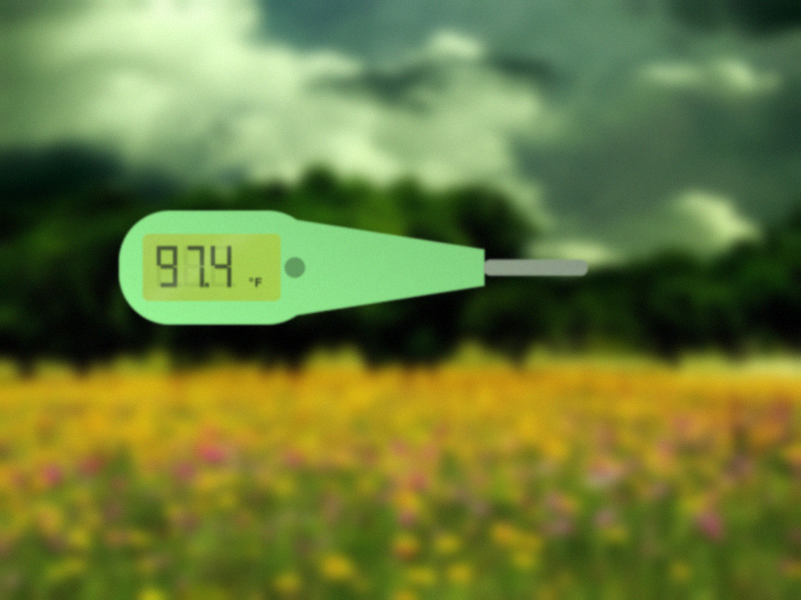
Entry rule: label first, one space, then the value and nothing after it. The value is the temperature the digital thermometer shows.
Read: 97.4 °F
